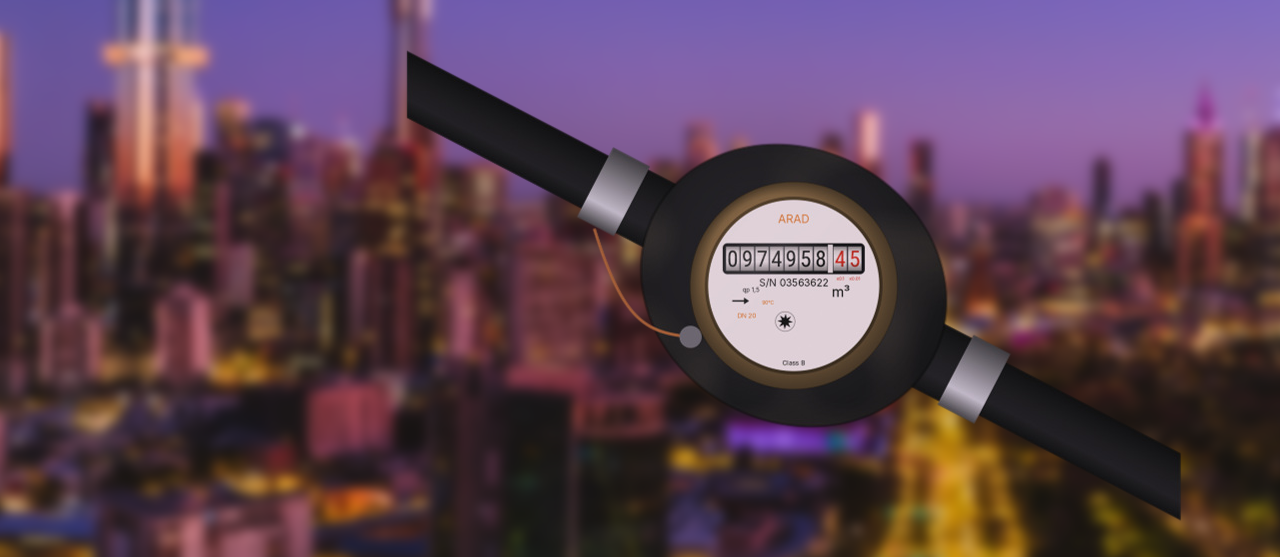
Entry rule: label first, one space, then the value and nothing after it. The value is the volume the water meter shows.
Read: 974958.45 m³
